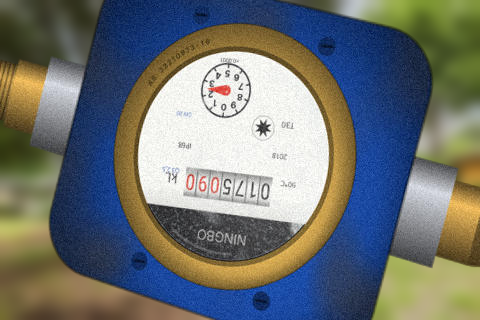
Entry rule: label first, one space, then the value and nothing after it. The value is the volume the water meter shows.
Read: 175.0902 kL
